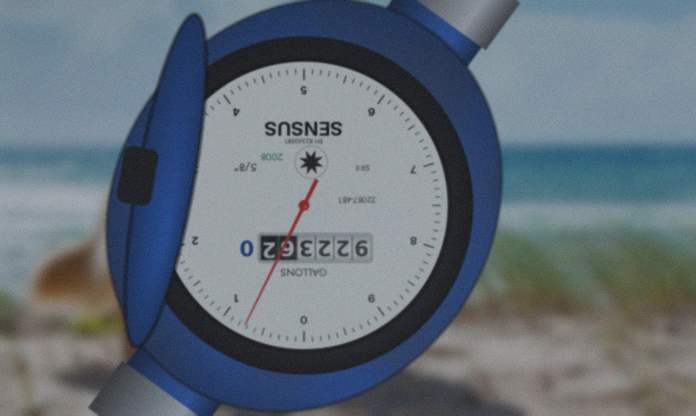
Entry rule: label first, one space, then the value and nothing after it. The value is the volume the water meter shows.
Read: 9223620.7 gal
